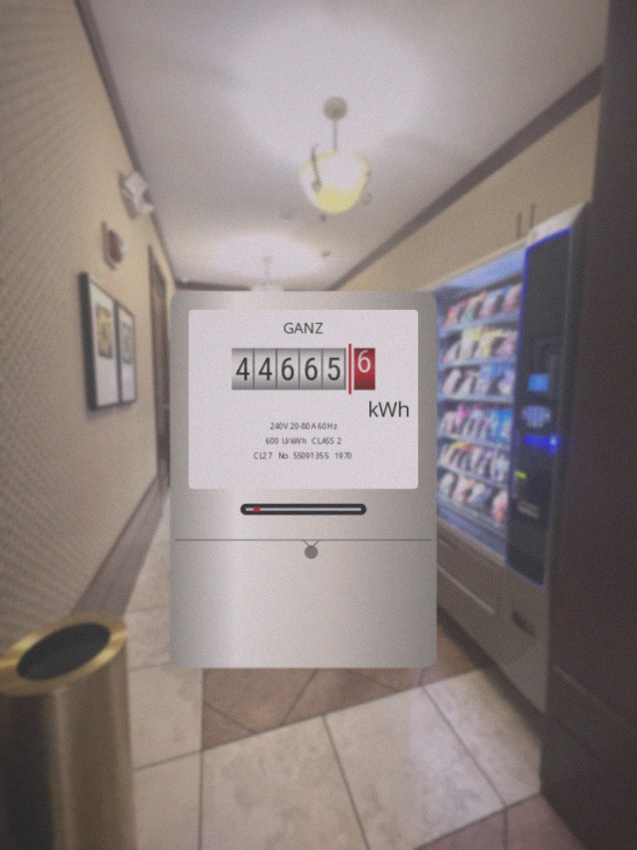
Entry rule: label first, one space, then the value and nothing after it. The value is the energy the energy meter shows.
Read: 44665.6 kWh
